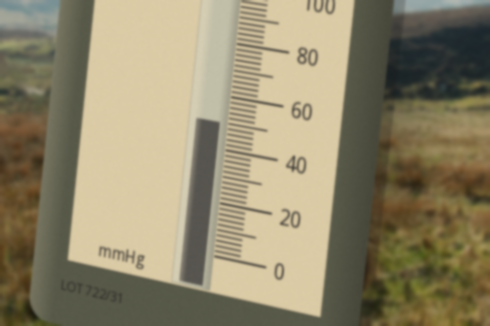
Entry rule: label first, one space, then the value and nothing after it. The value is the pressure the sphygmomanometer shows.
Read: 50 mmHg
